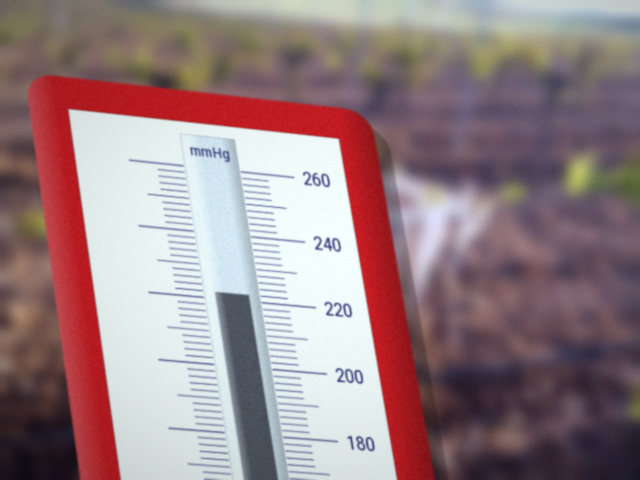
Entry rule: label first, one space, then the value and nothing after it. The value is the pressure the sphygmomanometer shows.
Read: 222 mmHg
